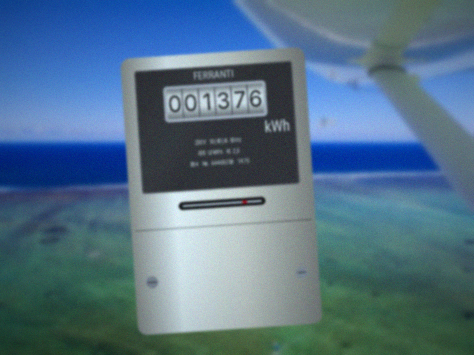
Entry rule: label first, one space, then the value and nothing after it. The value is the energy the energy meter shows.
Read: 1376 kWh
